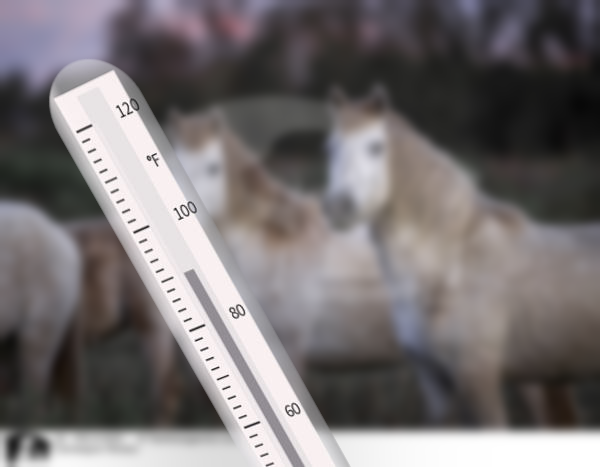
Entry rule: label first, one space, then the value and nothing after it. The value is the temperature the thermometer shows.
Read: 90 °F
